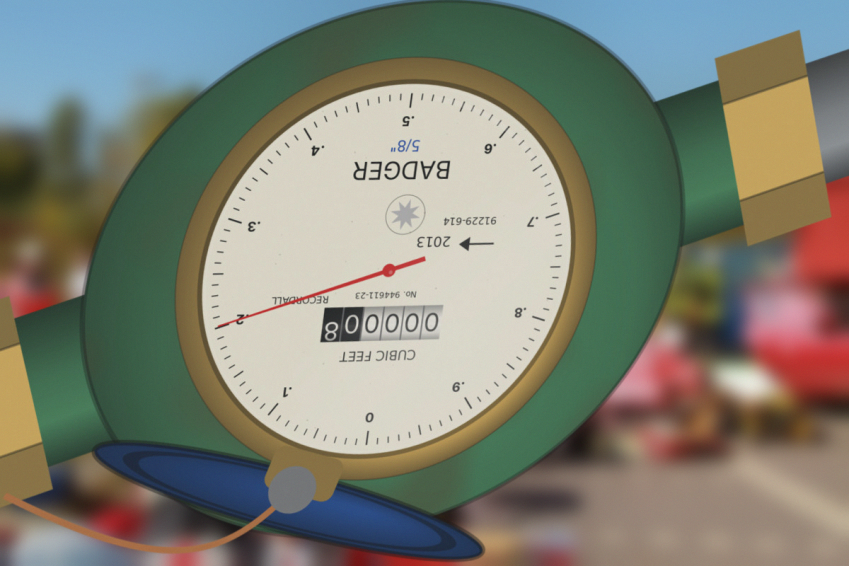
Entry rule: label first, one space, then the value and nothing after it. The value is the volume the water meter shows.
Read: 8.20 ft³
